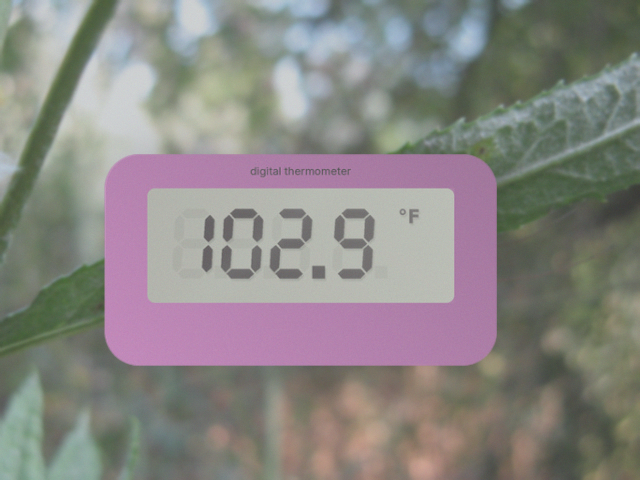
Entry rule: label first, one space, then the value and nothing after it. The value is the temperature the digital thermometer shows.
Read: 102.9 °F
